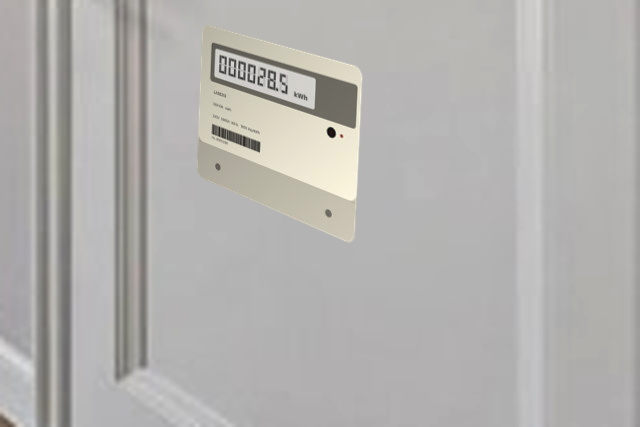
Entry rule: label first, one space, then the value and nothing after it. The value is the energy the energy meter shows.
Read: 28.5 kWh
